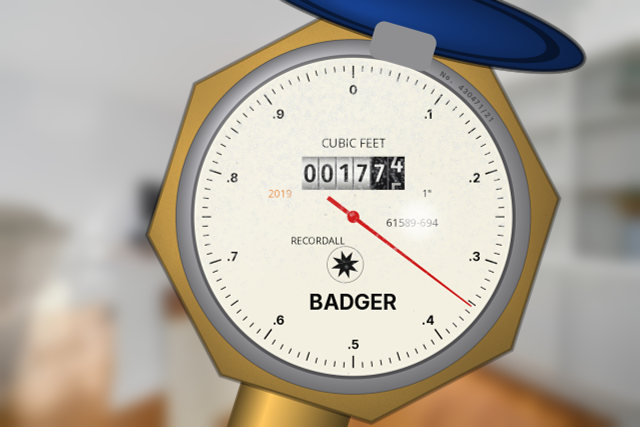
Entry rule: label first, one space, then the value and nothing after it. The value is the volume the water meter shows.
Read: 1774.35 ft³
